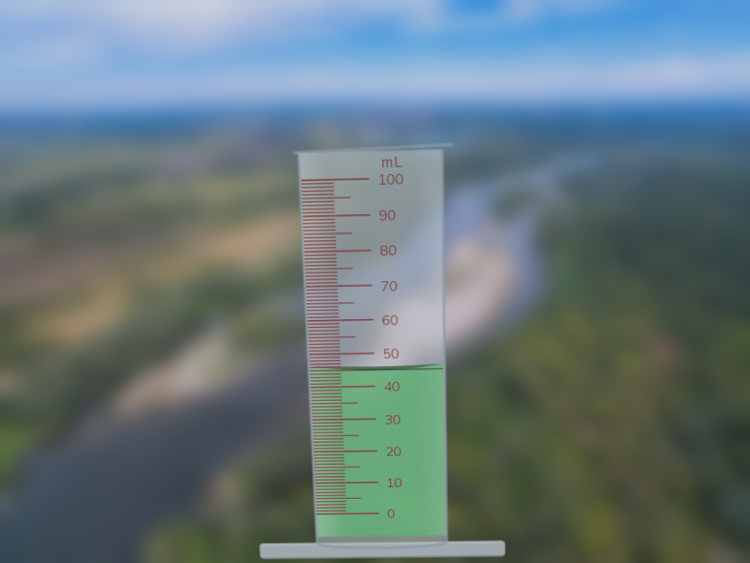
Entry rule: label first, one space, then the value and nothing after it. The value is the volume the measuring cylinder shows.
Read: 45 mL
